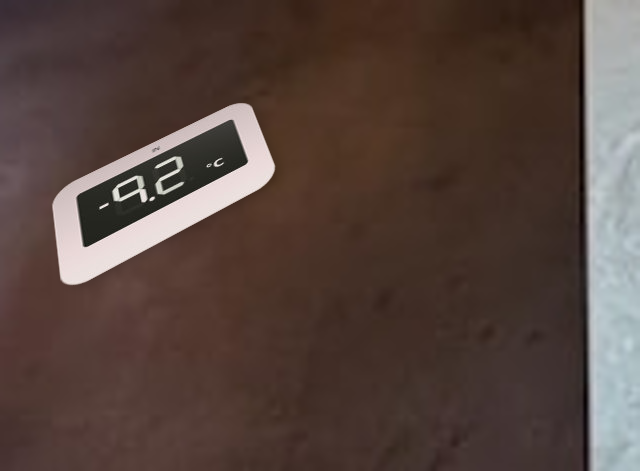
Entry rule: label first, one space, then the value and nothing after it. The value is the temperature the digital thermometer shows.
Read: -9.2 °C
